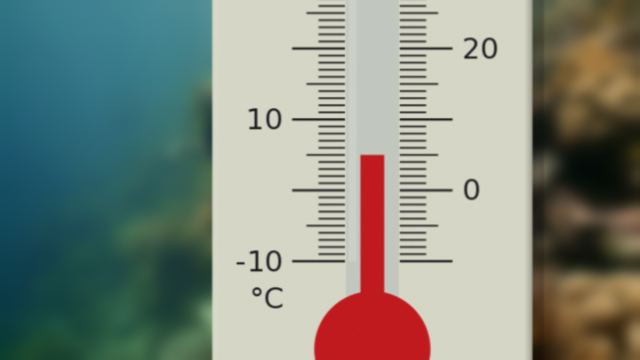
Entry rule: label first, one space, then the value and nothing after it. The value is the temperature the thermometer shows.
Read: 5 °C
